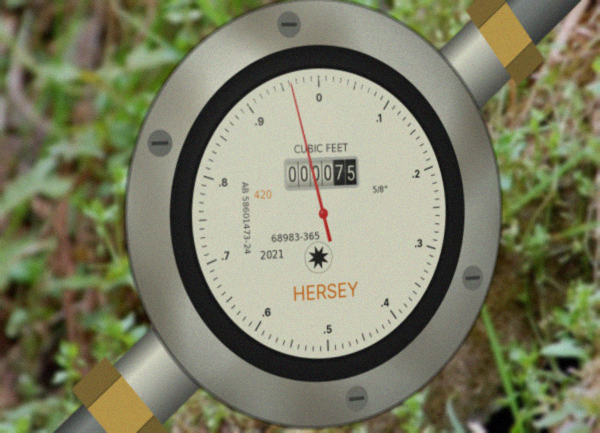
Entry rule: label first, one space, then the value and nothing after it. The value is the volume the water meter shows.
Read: 74.96 ft³
